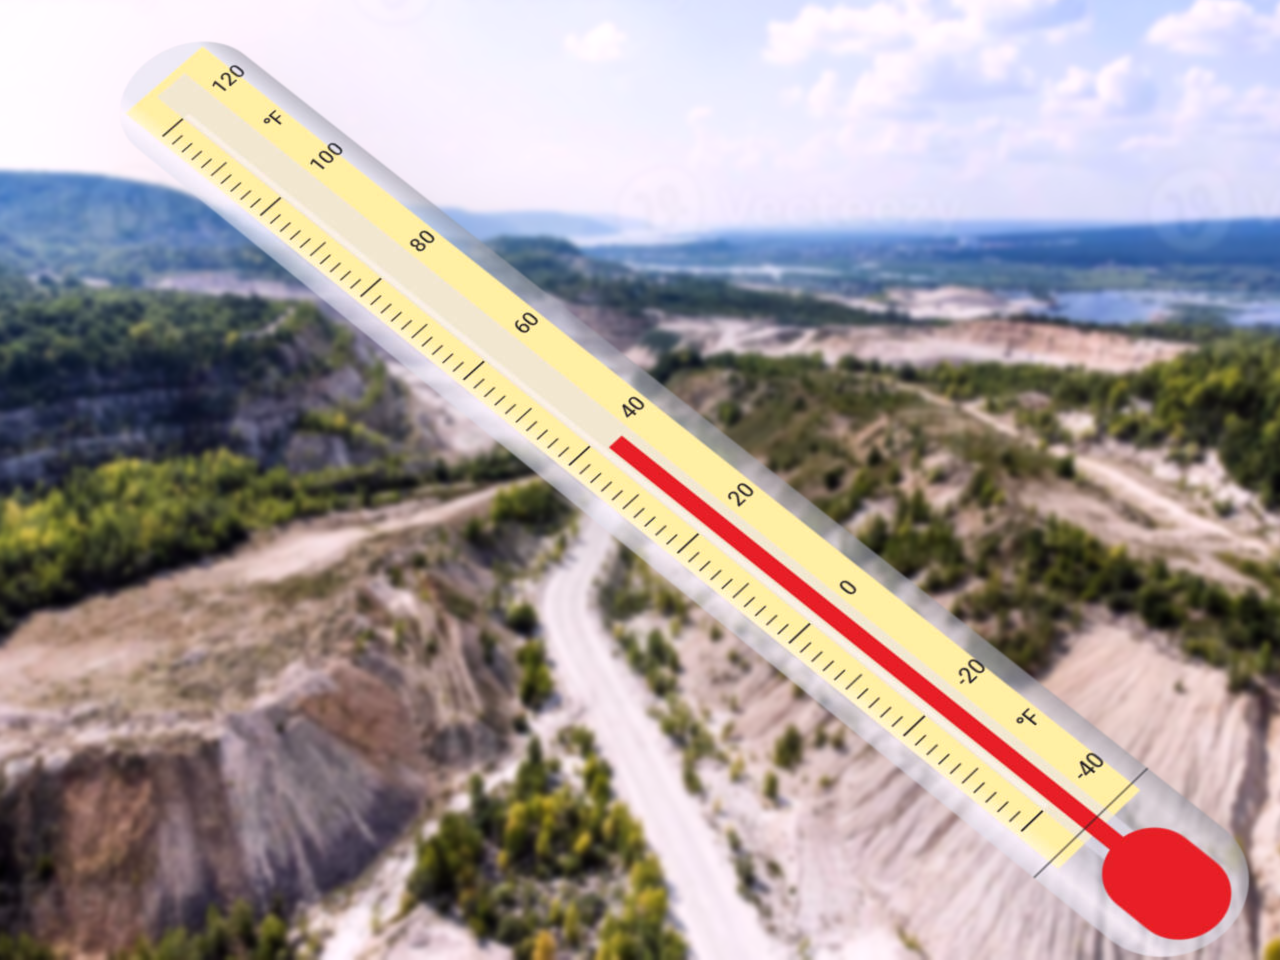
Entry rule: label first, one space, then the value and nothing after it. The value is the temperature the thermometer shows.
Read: 38 °F
